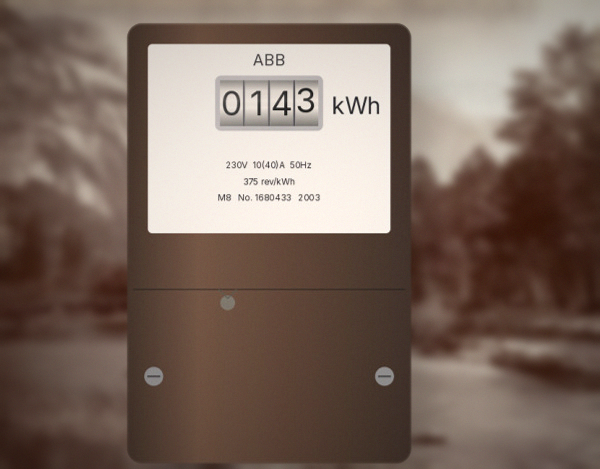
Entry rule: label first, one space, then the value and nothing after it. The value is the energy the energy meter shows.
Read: 143 kWh
